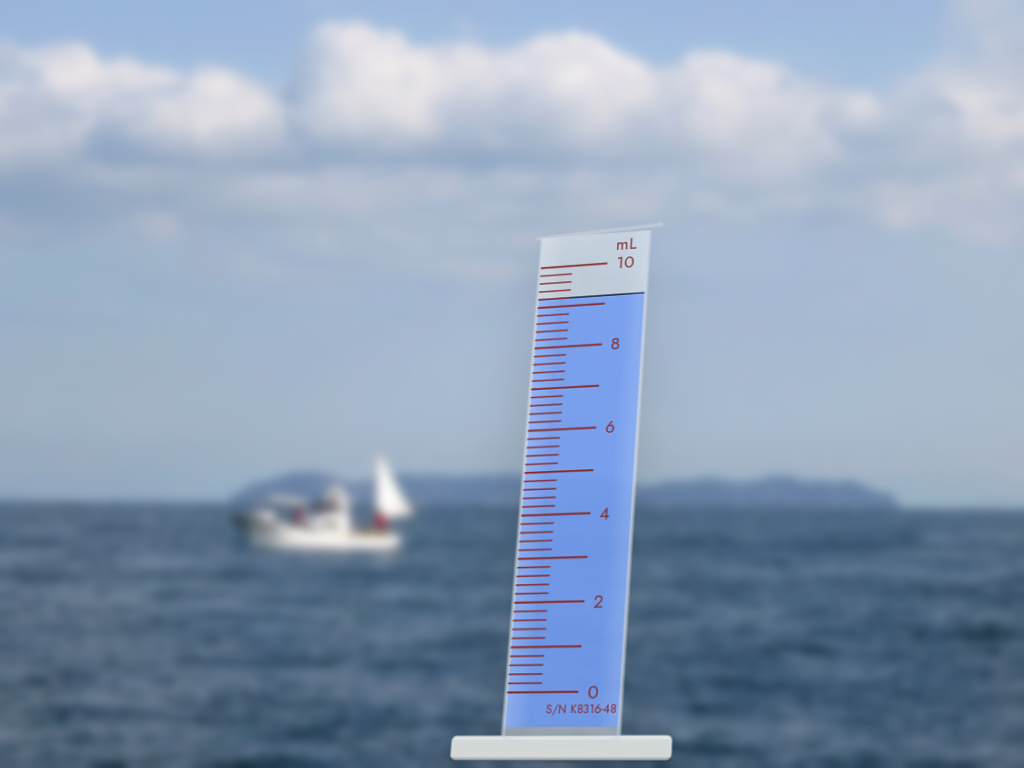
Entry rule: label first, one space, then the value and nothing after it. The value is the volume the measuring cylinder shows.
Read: 9.2 mL
